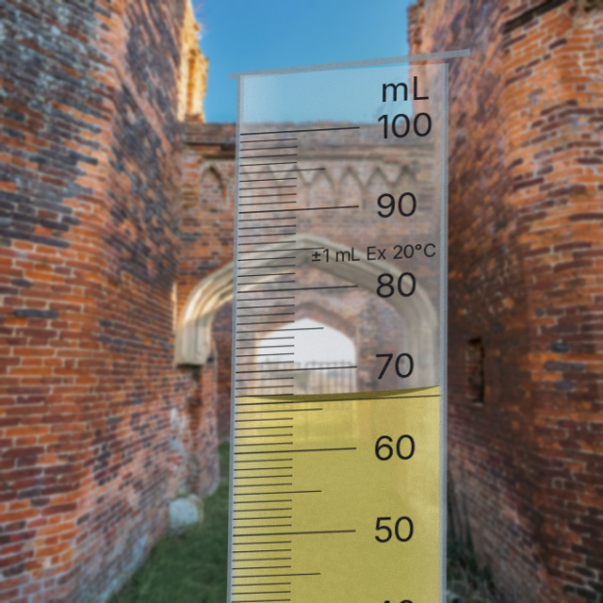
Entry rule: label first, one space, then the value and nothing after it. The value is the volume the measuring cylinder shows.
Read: 66 mL
